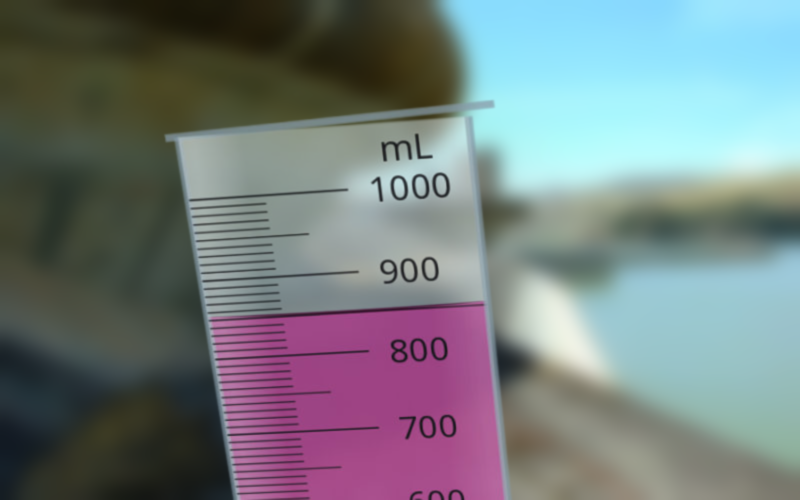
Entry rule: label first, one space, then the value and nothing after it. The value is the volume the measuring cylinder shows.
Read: 850 mL
